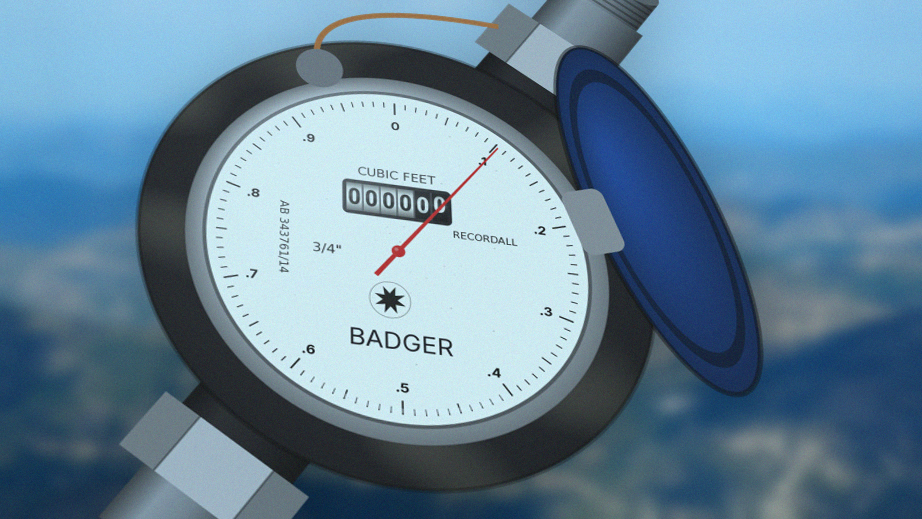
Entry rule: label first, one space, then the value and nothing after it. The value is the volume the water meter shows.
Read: 0.10 ft³
